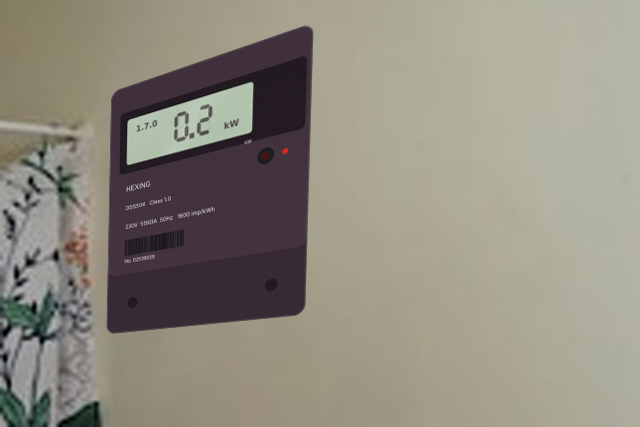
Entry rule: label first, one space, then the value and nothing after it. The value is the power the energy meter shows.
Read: 0.2 kW
